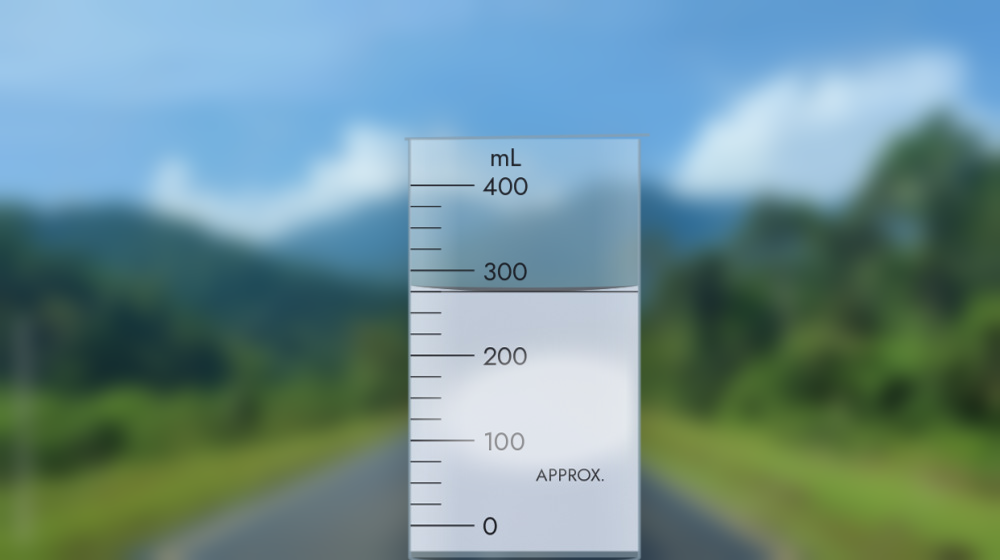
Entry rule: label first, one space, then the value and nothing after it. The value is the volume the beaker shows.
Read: 275 mL
